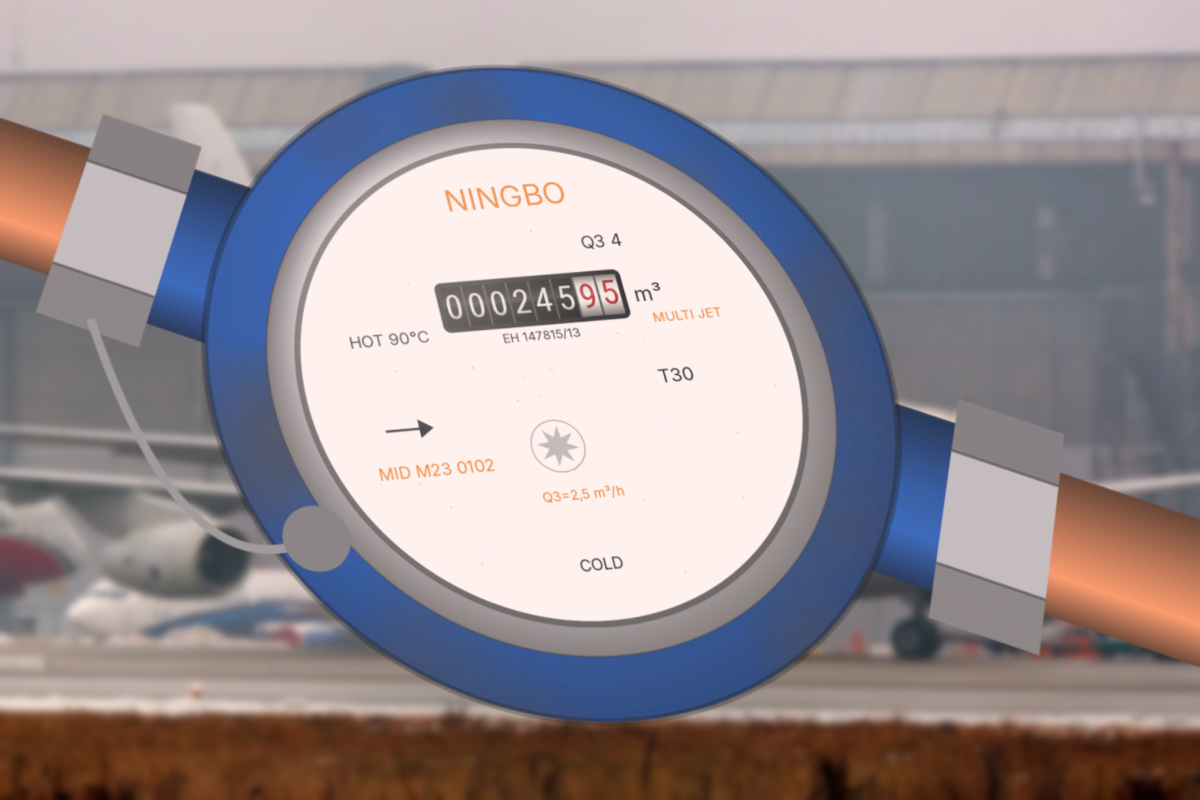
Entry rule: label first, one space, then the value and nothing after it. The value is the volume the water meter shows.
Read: 245.95 m³
